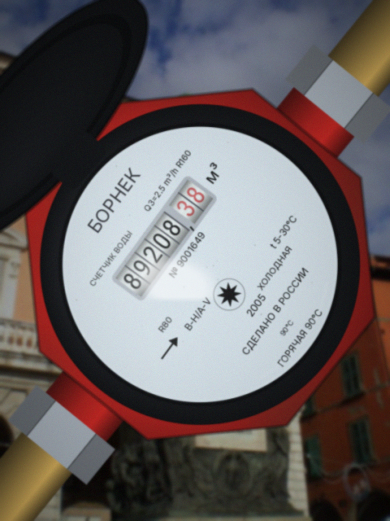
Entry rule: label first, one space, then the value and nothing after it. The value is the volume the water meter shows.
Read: 89208.38 m³
